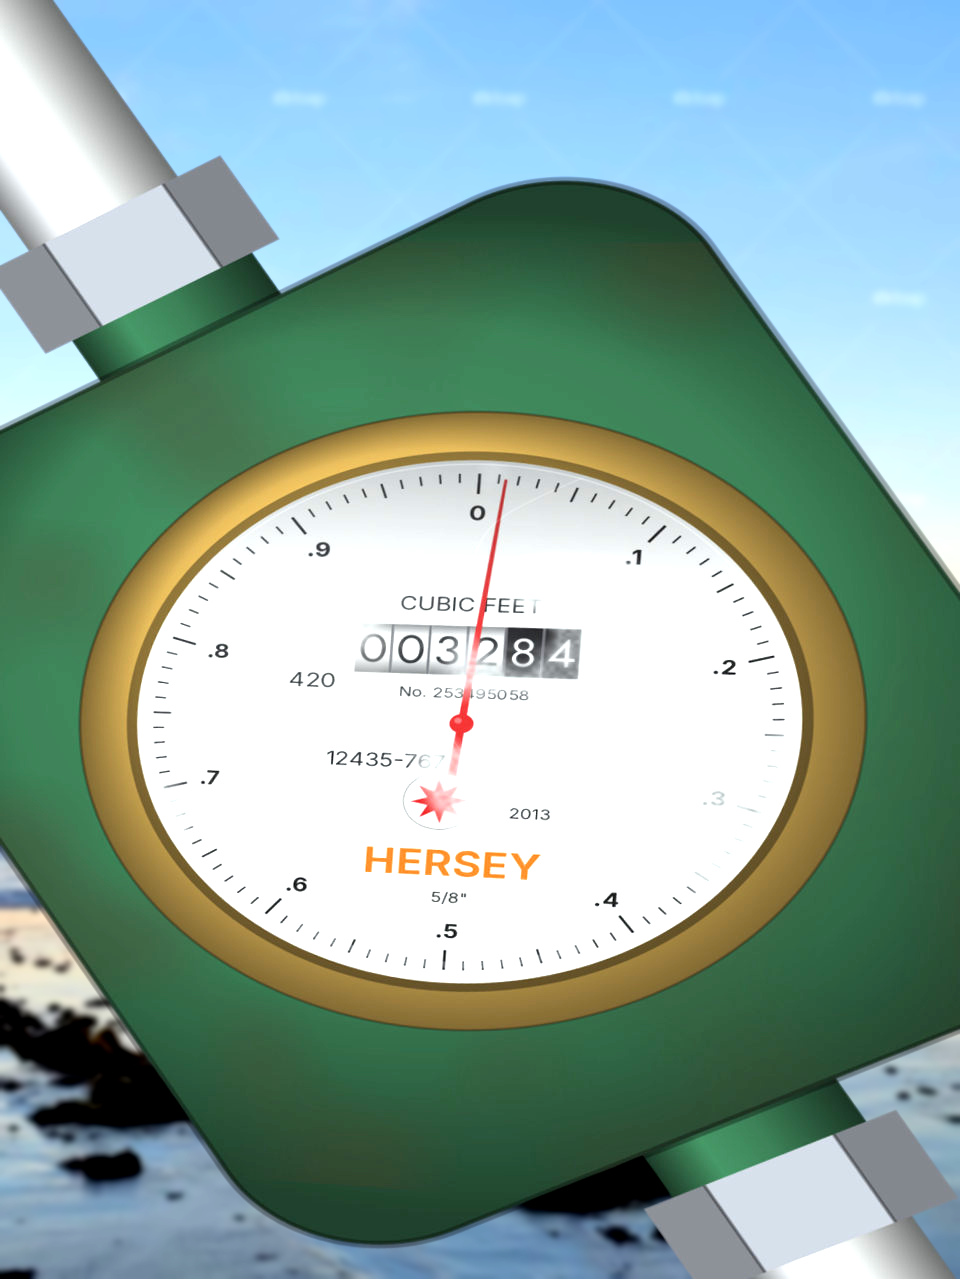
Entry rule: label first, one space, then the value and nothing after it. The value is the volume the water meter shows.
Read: 3284.01 ft³
